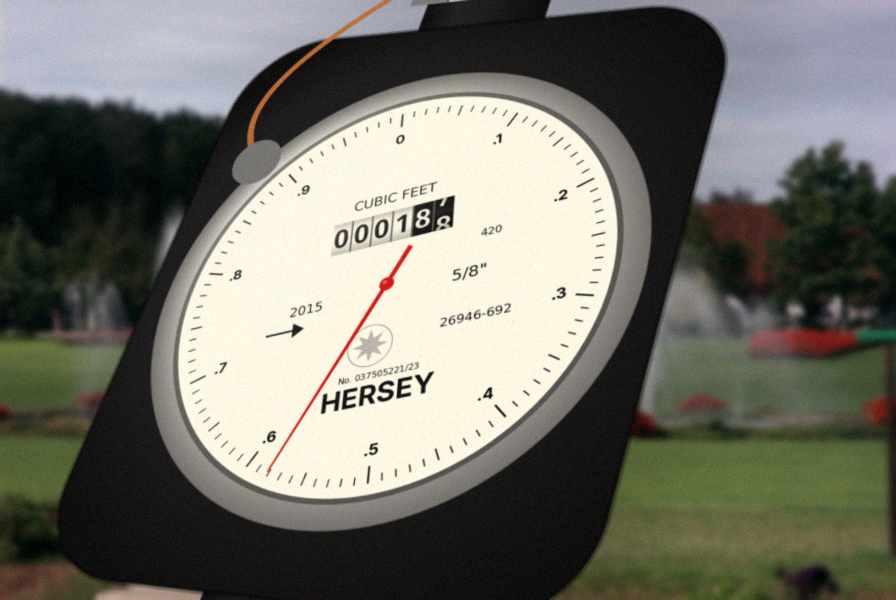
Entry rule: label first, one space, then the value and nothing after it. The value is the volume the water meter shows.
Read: 187.58 ft³
